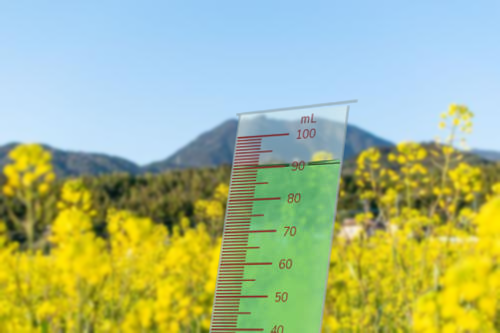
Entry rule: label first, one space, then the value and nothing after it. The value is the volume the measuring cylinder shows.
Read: 90 mL
